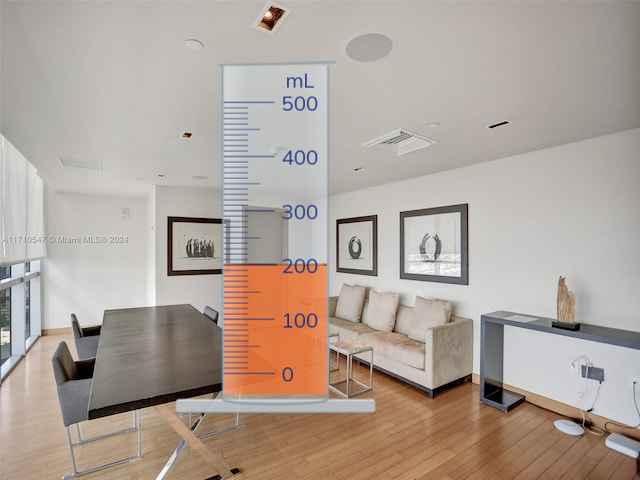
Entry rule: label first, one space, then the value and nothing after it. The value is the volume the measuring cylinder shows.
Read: 200 mL
